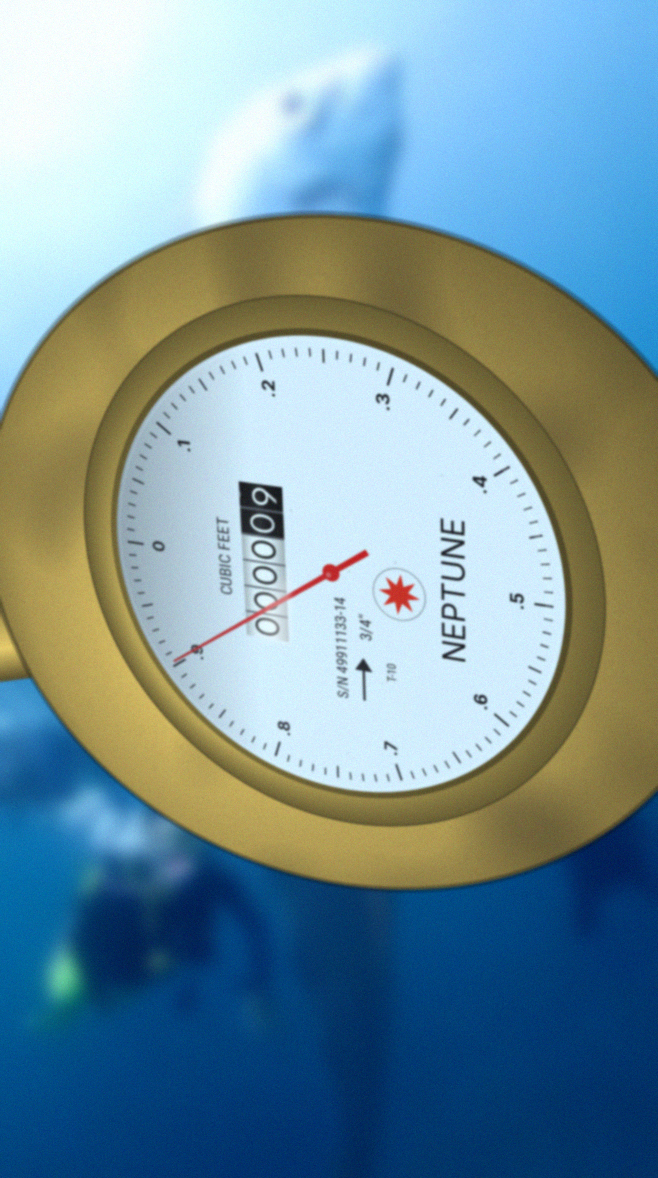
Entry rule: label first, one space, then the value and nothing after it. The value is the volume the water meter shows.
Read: 8.90 ft³
